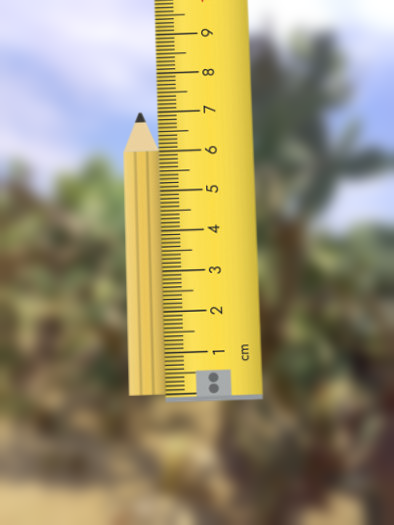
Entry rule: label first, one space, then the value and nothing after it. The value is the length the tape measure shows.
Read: 7 cm
